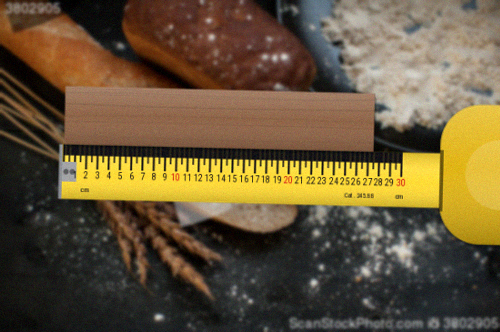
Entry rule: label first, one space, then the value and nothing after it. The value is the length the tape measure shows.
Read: 27.5 cm
